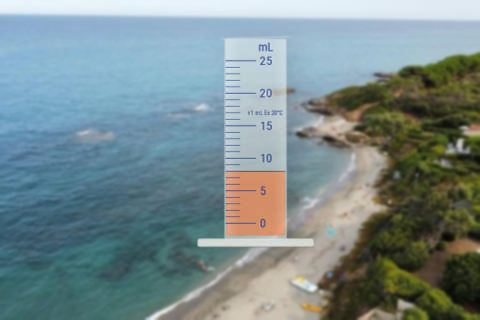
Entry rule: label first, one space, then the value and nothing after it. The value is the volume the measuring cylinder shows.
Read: 8 mL
